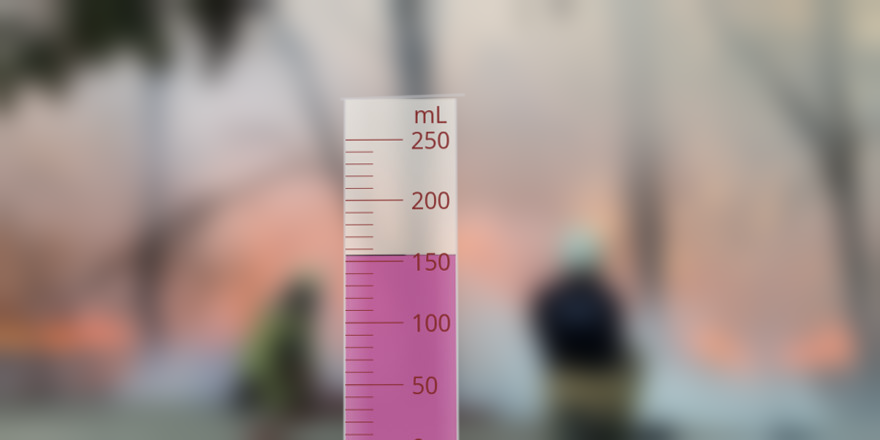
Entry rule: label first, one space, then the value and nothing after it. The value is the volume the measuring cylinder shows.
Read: 155 mL
